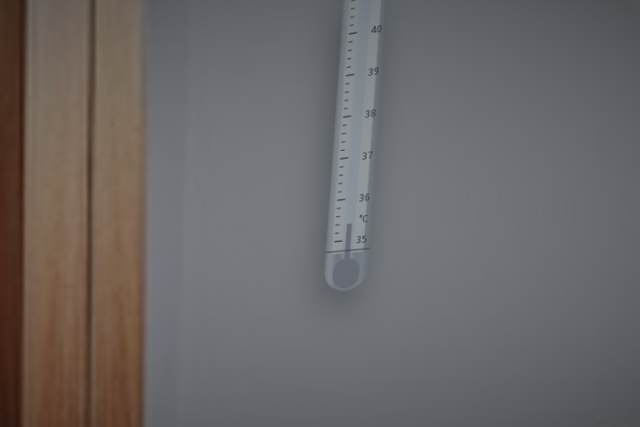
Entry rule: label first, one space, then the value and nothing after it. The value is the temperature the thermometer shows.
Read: 35.4 °C
